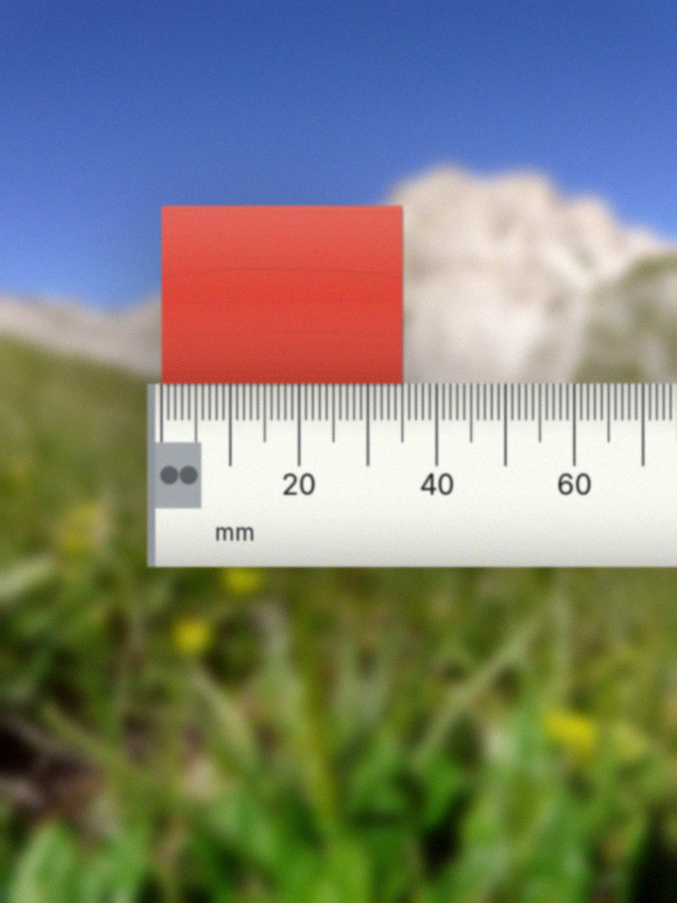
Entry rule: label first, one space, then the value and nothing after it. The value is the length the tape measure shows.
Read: 35 mm
